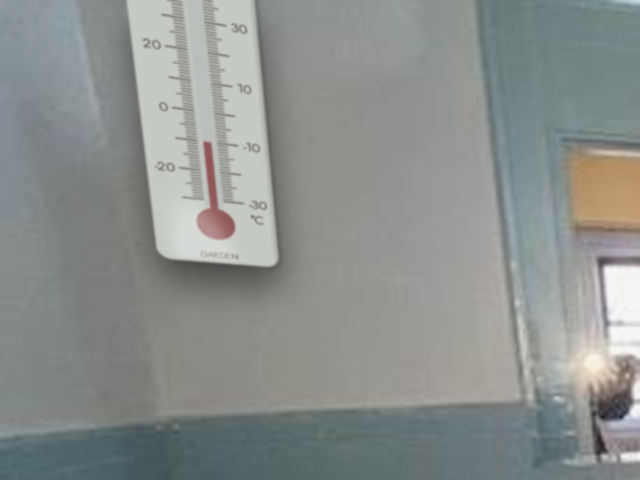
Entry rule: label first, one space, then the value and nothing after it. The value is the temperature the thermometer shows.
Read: -10 °C
